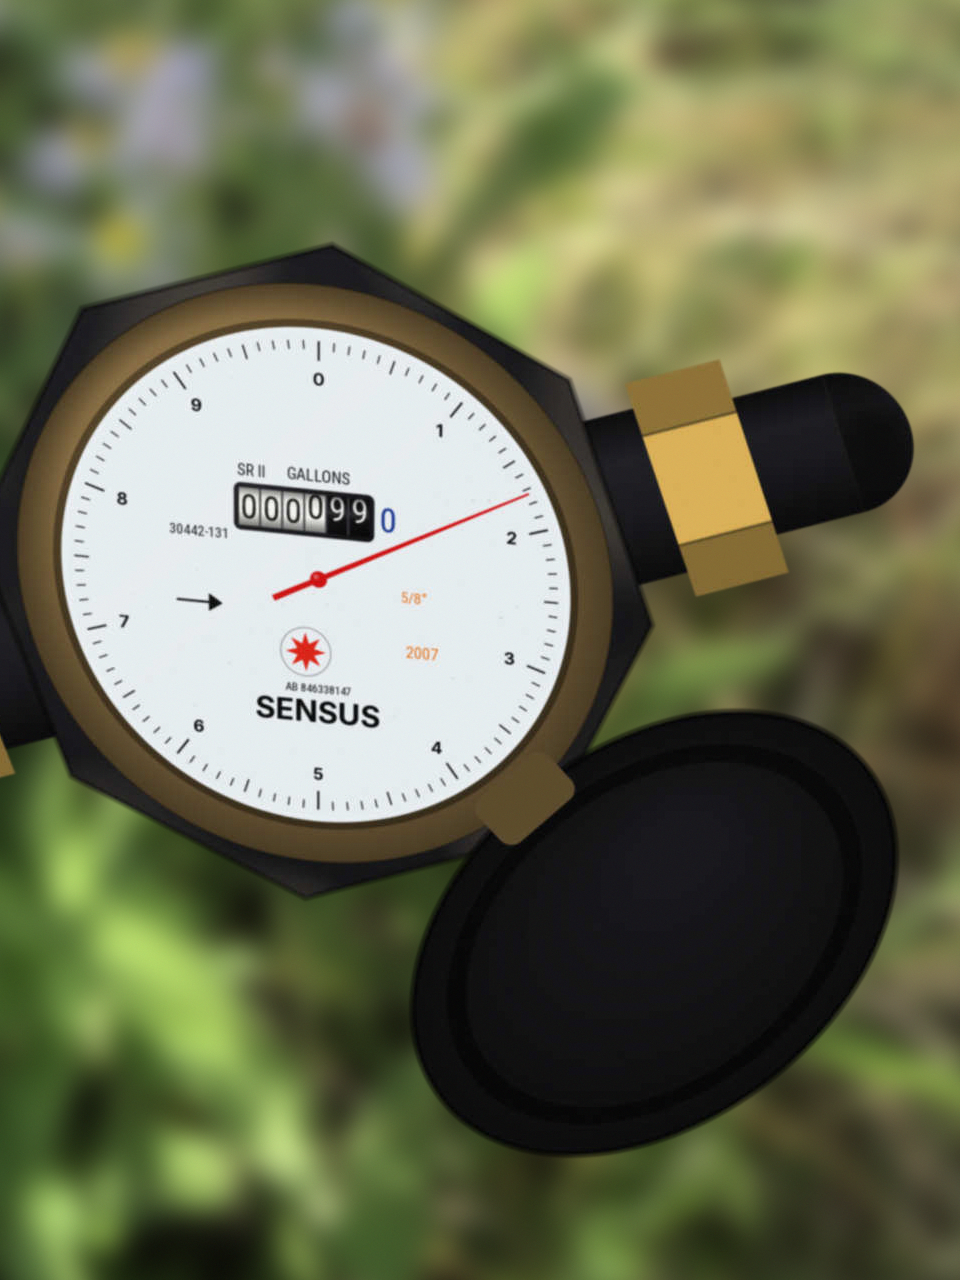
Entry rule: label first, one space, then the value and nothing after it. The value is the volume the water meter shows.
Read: 991.7 gal
